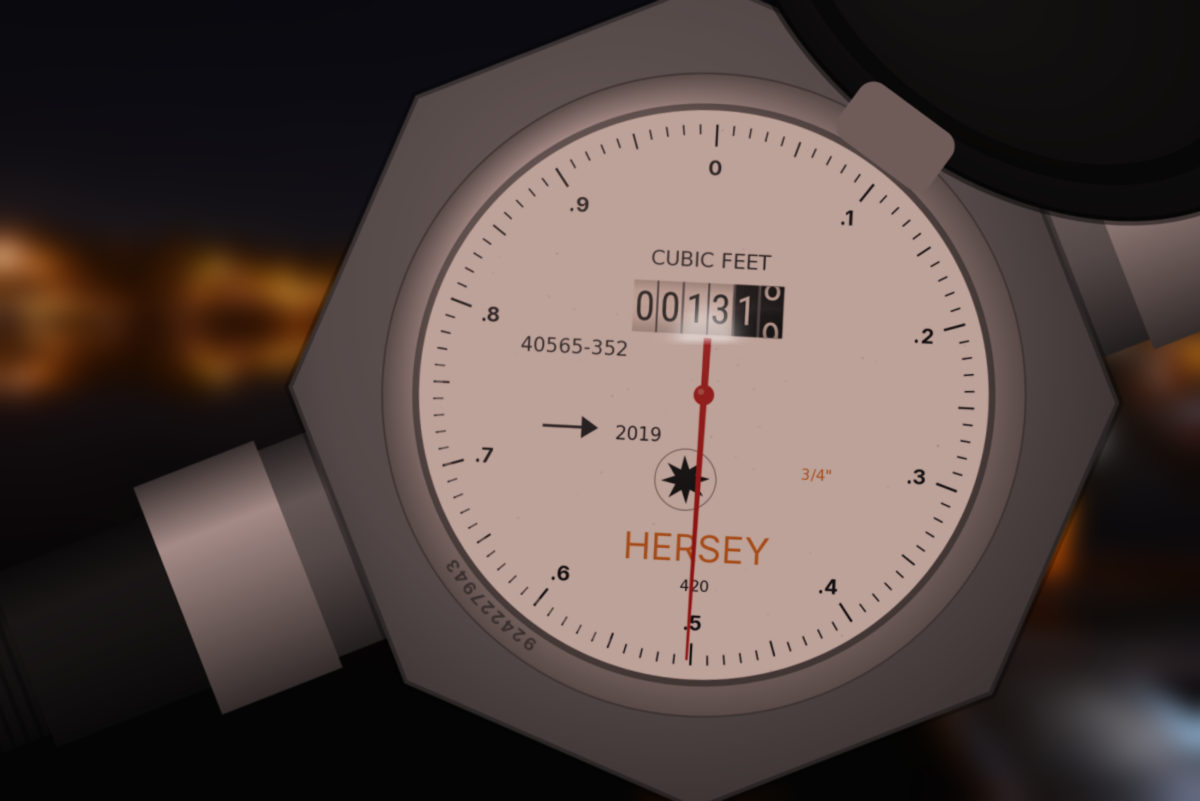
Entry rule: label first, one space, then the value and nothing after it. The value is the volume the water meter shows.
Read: 1318.50 ft³
